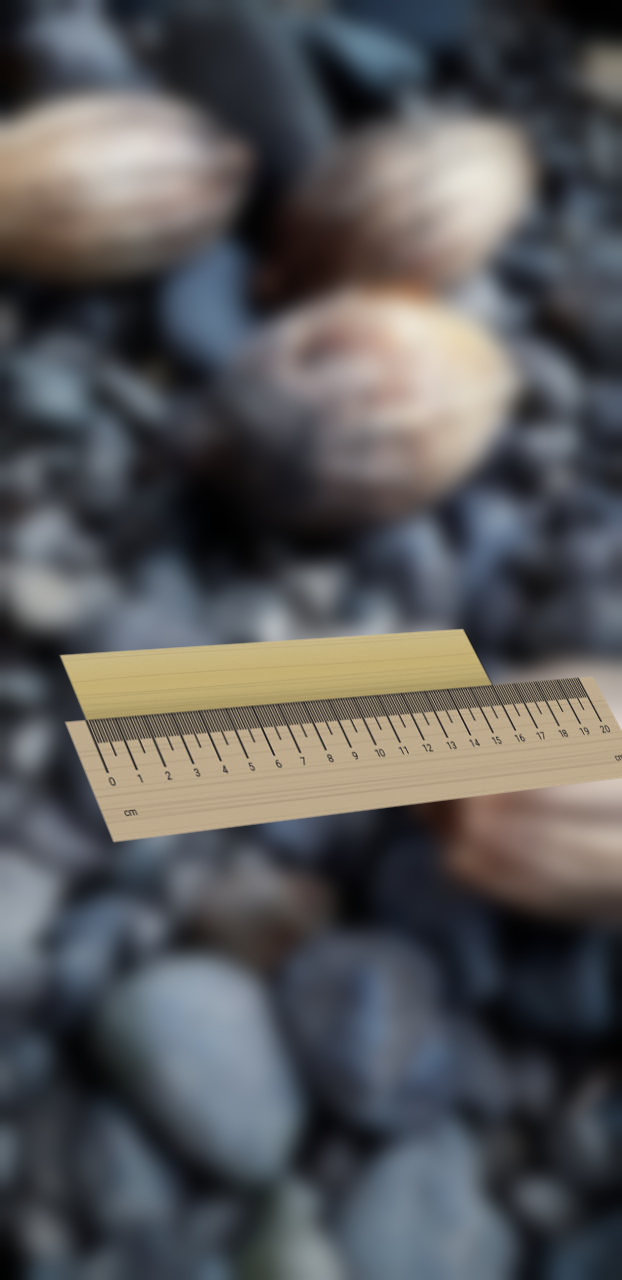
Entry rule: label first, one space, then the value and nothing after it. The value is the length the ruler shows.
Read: 16 cm
